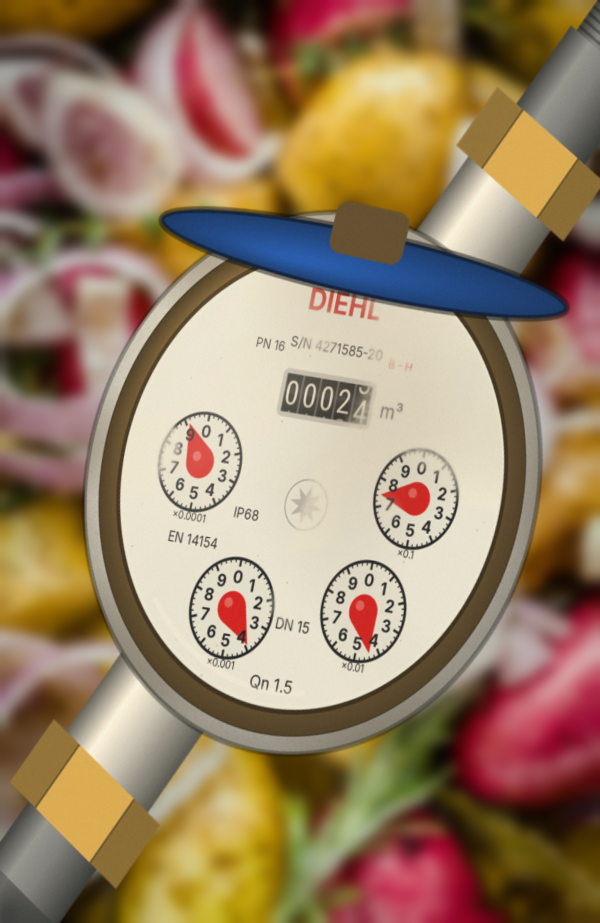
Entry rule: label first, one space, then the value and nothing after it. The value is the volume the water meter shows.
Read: 23.7439 m³
